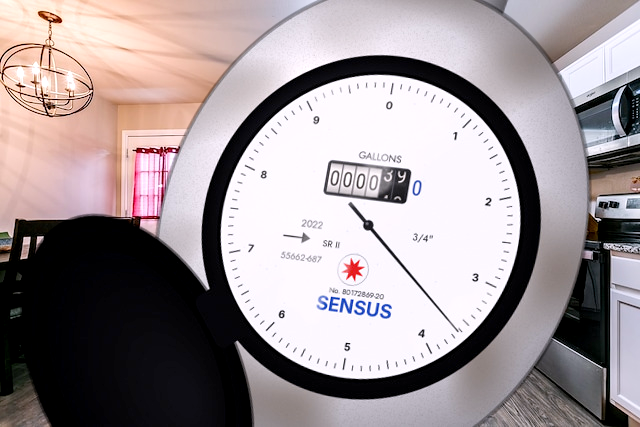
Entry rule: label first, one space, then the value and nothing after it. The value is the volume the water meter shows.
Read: 393.6 gal
